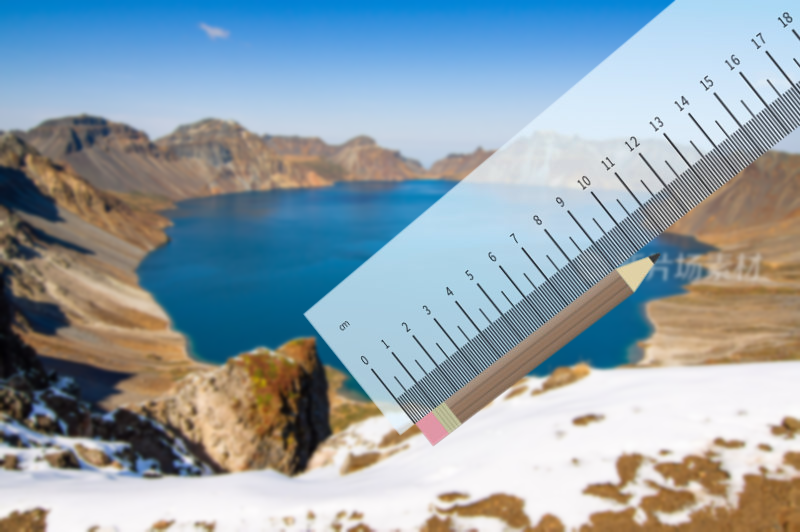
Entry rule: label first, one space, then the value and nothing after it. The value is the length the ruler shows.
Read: 10.5 cm
